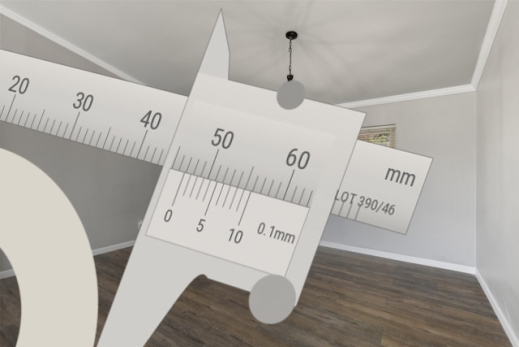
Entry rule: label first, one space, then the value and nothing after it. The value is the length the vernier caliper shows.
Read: 46.8 mm
